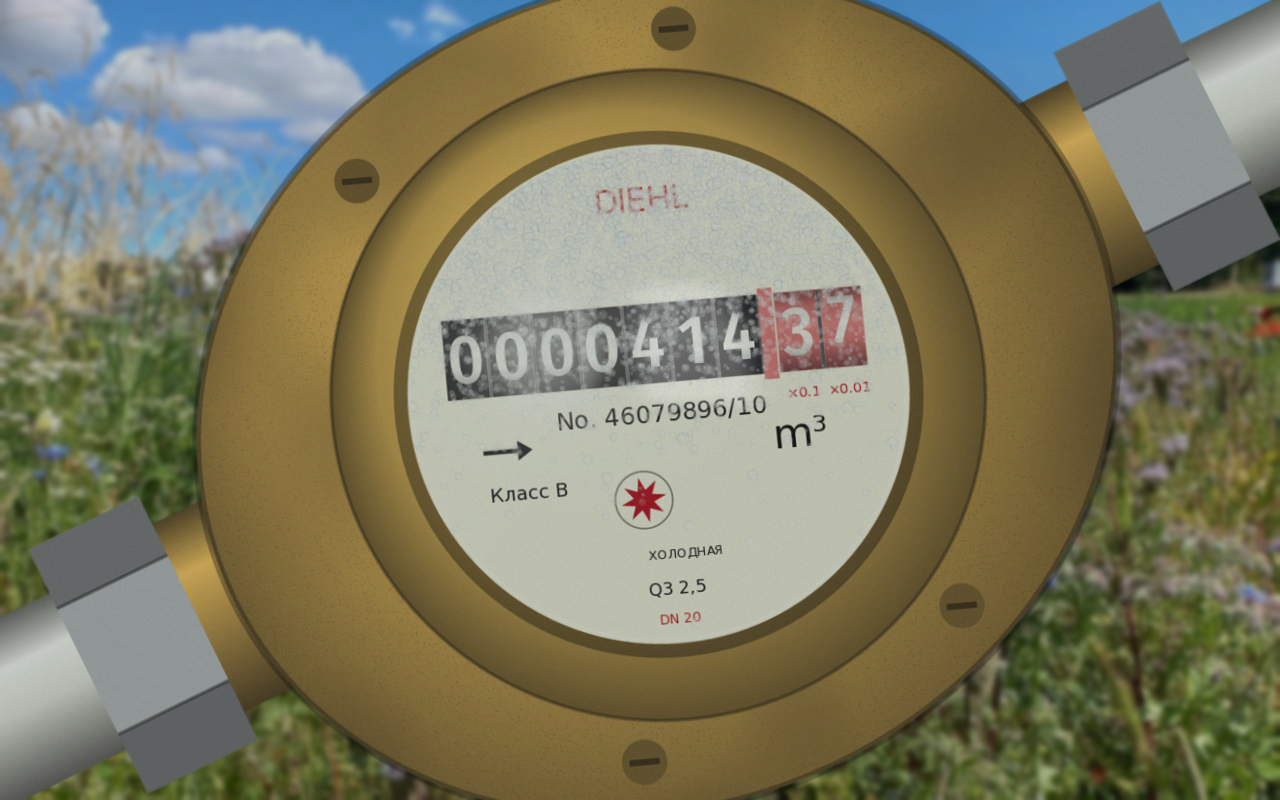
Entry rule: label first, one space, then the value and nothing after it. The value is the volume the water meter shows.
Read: 414.37 m³
